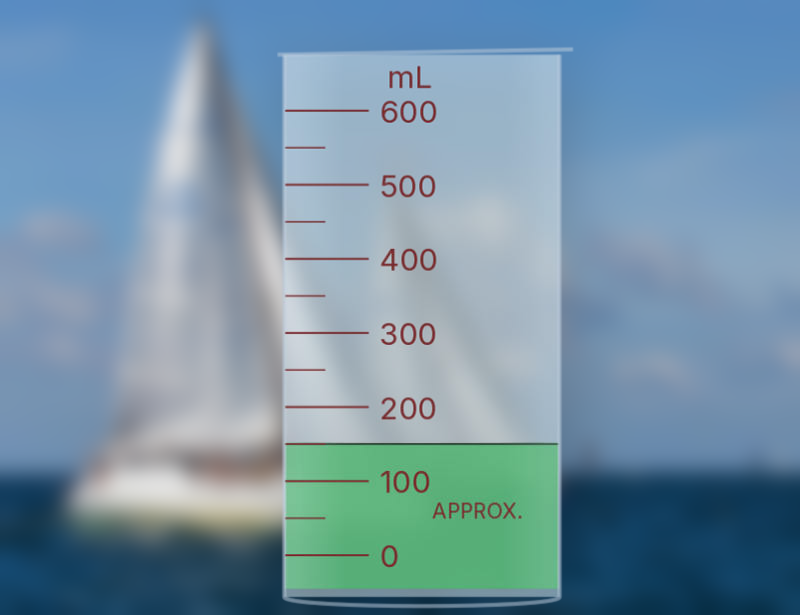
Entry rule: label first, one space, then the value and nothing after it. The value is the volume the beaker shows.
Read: 150 mL
